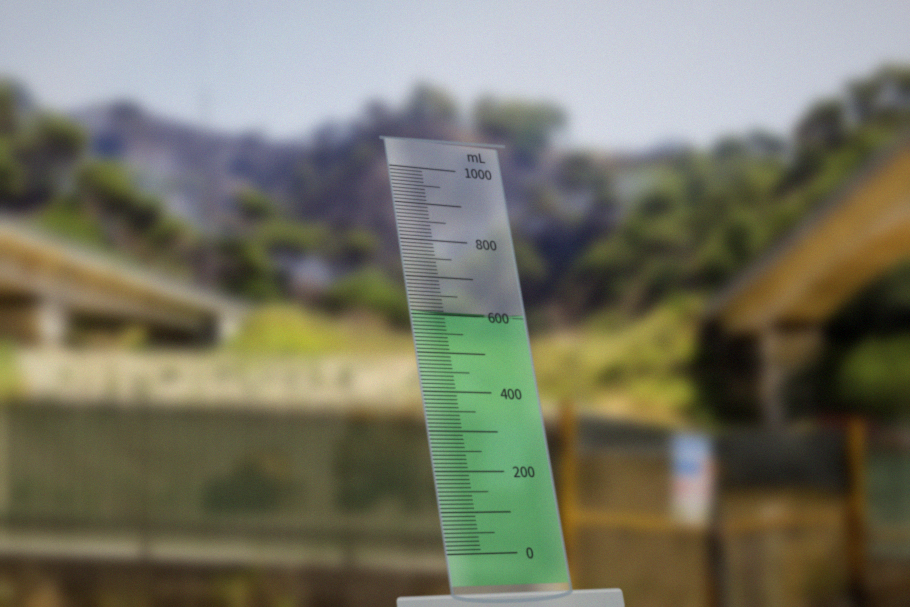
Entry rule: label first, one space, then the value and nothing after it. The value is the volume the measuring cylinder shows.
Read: 600 mL
